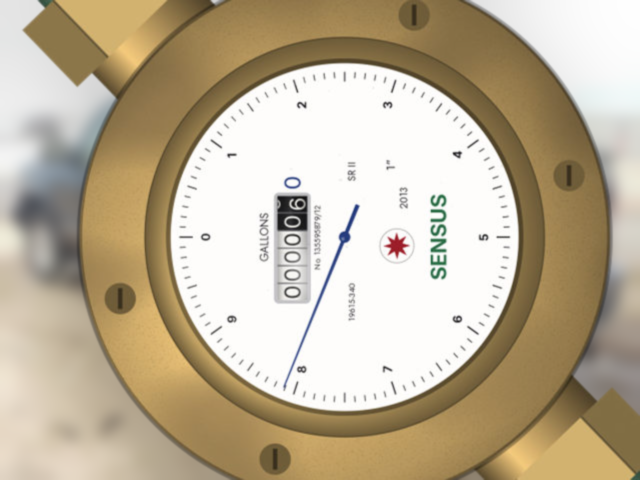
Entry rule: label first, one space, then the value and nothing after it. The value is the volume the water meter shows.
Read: 58.1 gal
